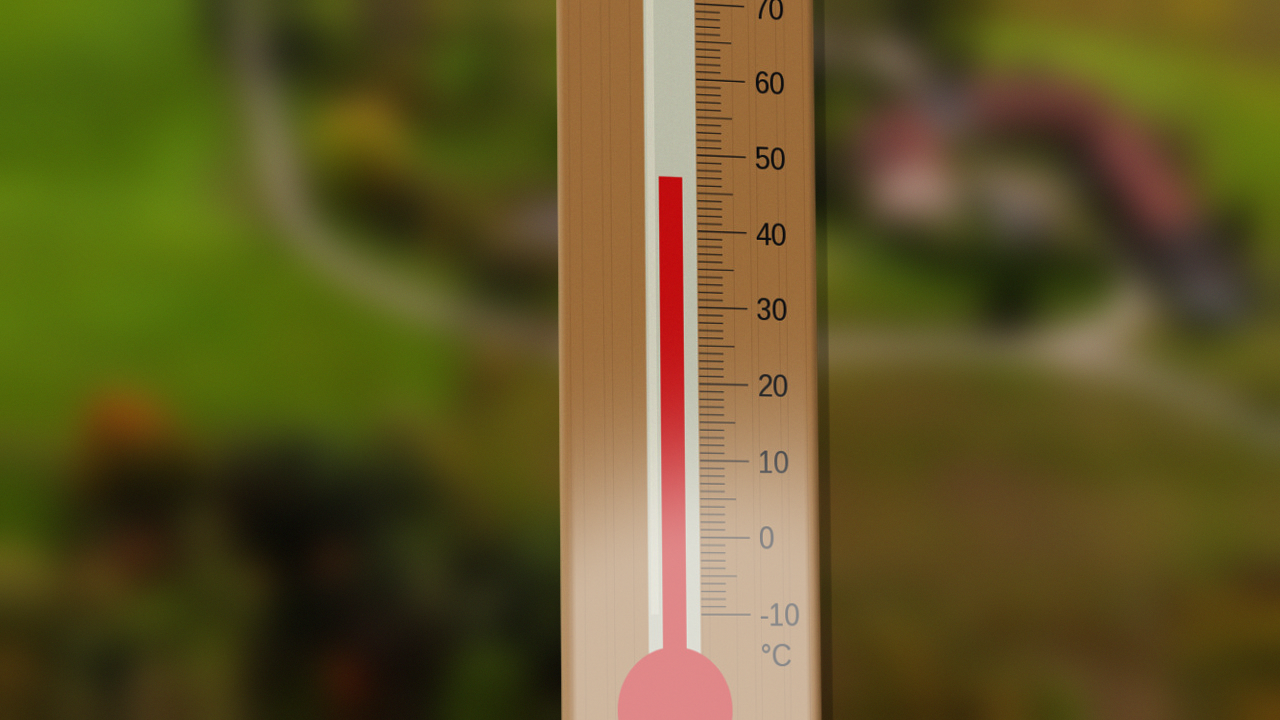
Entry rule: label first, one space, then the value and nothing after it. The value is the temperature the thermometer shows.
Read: 47 °C
